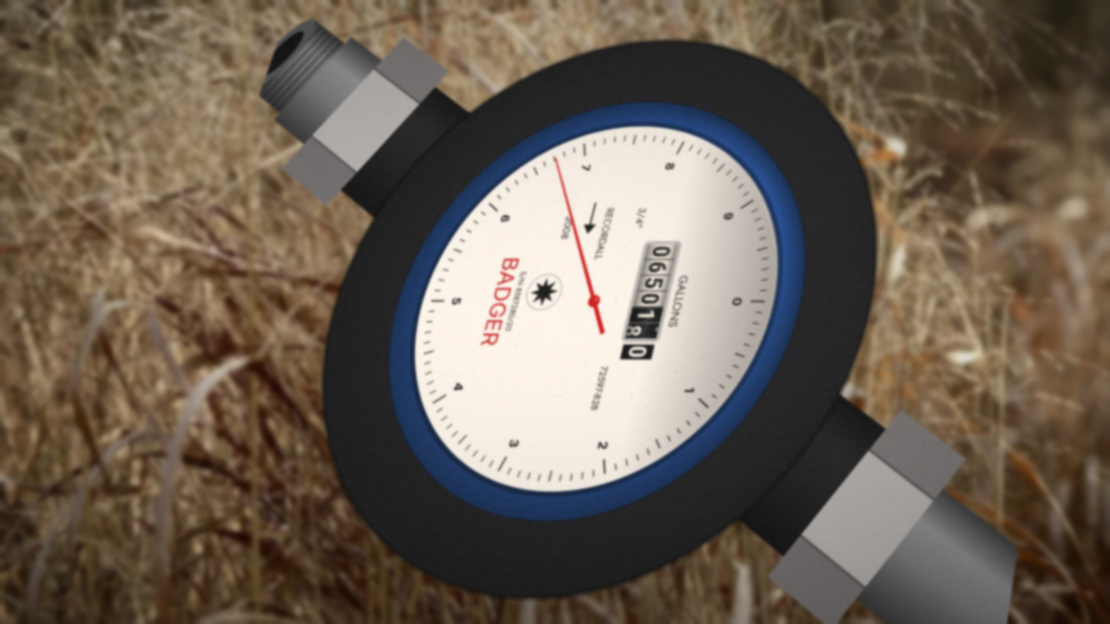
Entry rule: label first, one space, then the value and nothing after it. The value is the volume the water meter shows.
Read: 650176.7 gal
